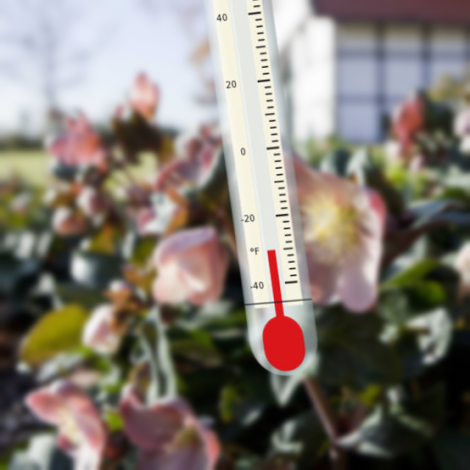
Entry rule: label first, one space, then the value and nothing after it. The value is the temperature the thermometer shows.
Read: -30 °F
